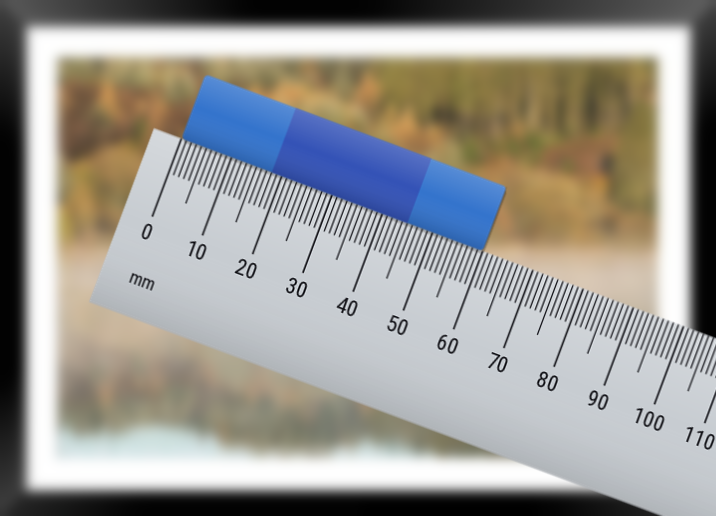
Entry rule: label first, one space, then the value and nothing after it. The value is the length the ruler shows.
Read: 60 mm
